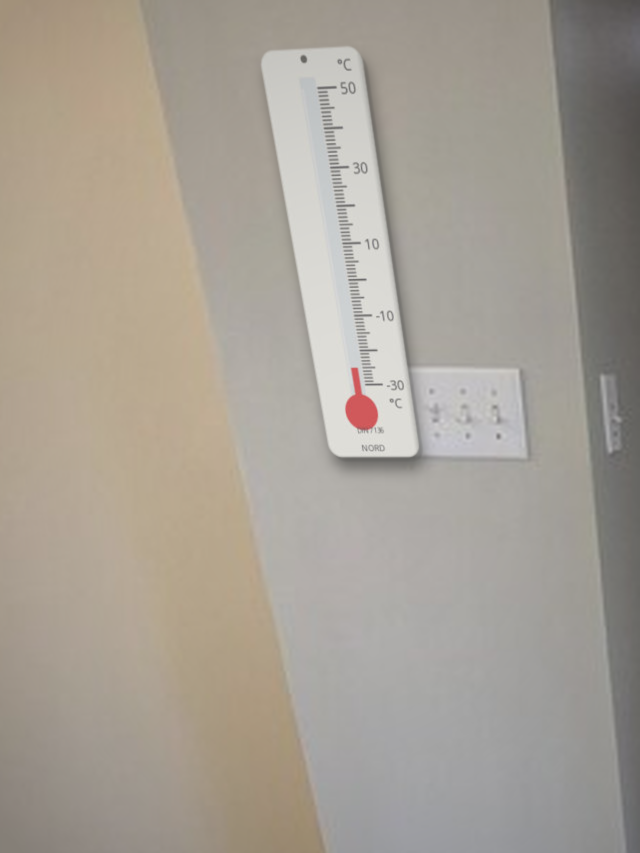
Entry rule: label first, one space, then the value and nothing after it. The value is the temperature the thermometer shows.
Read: -25 °C
